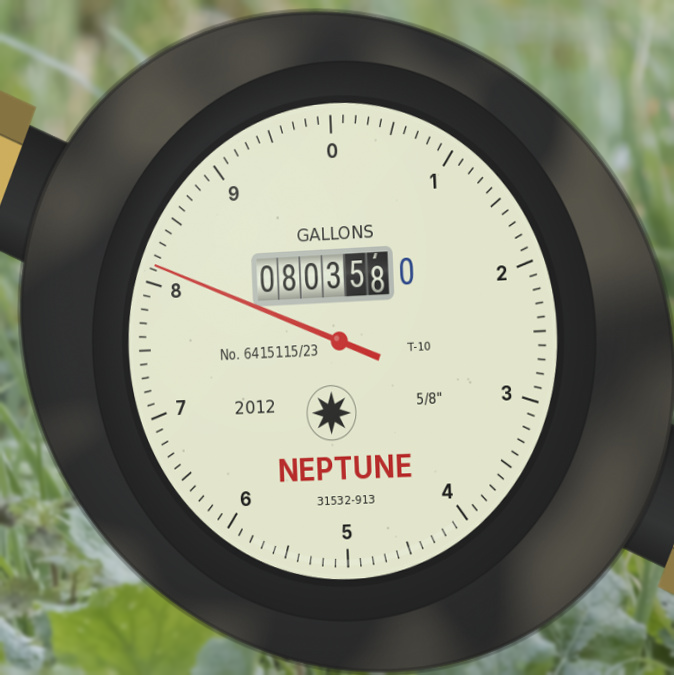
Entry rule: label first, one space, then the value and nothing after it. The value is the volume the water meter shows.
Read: 803578.1 gal
